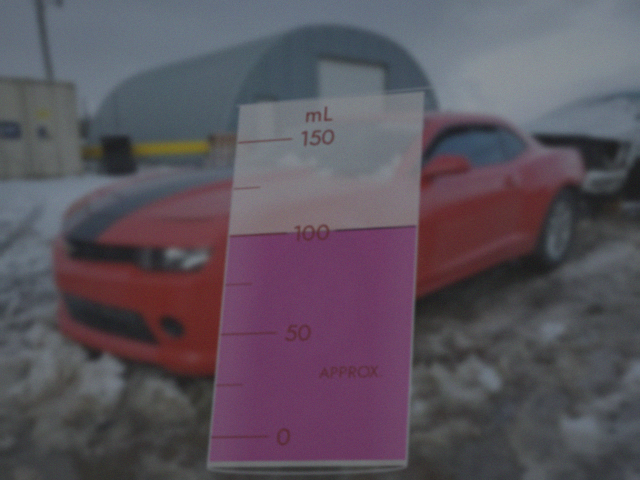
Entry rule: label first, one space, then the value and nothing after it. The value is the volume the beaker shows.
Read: 100 mL
